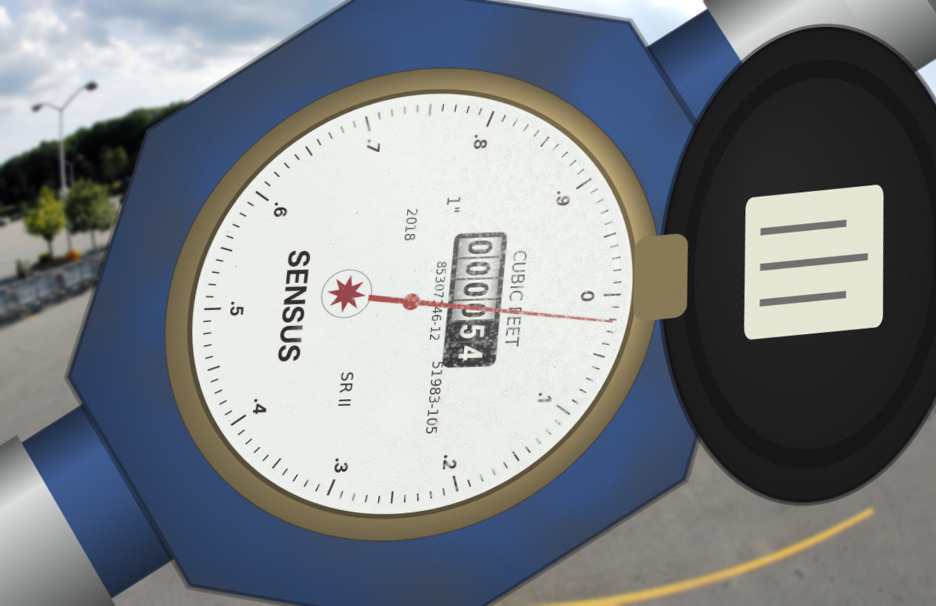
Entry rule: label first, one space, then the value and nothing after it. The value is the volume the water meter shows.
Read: 54.02 ft³
